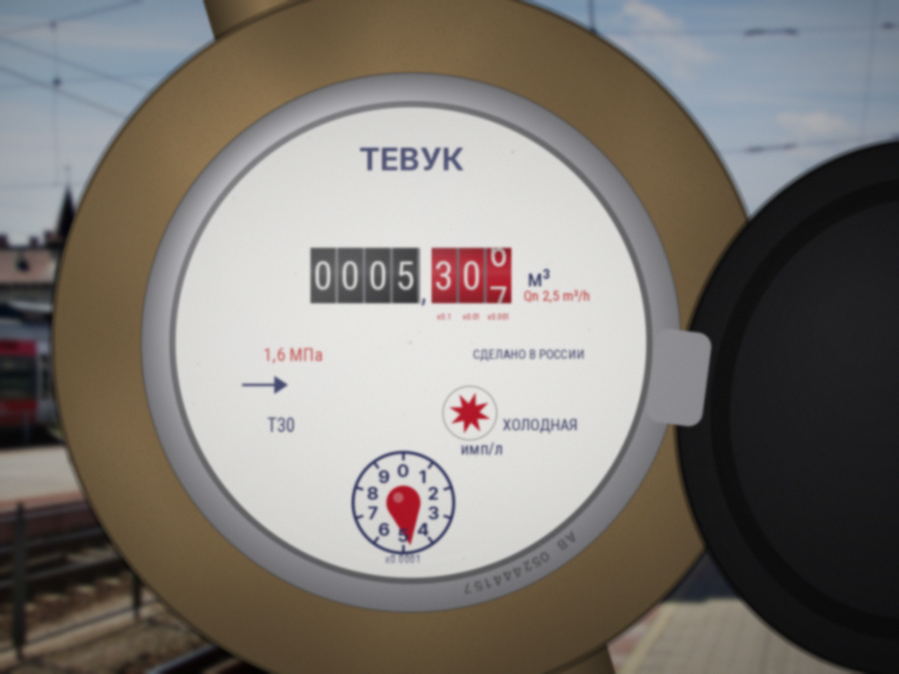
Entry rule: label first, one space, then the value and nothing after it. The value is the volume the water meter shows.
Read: 5.3064 m³
